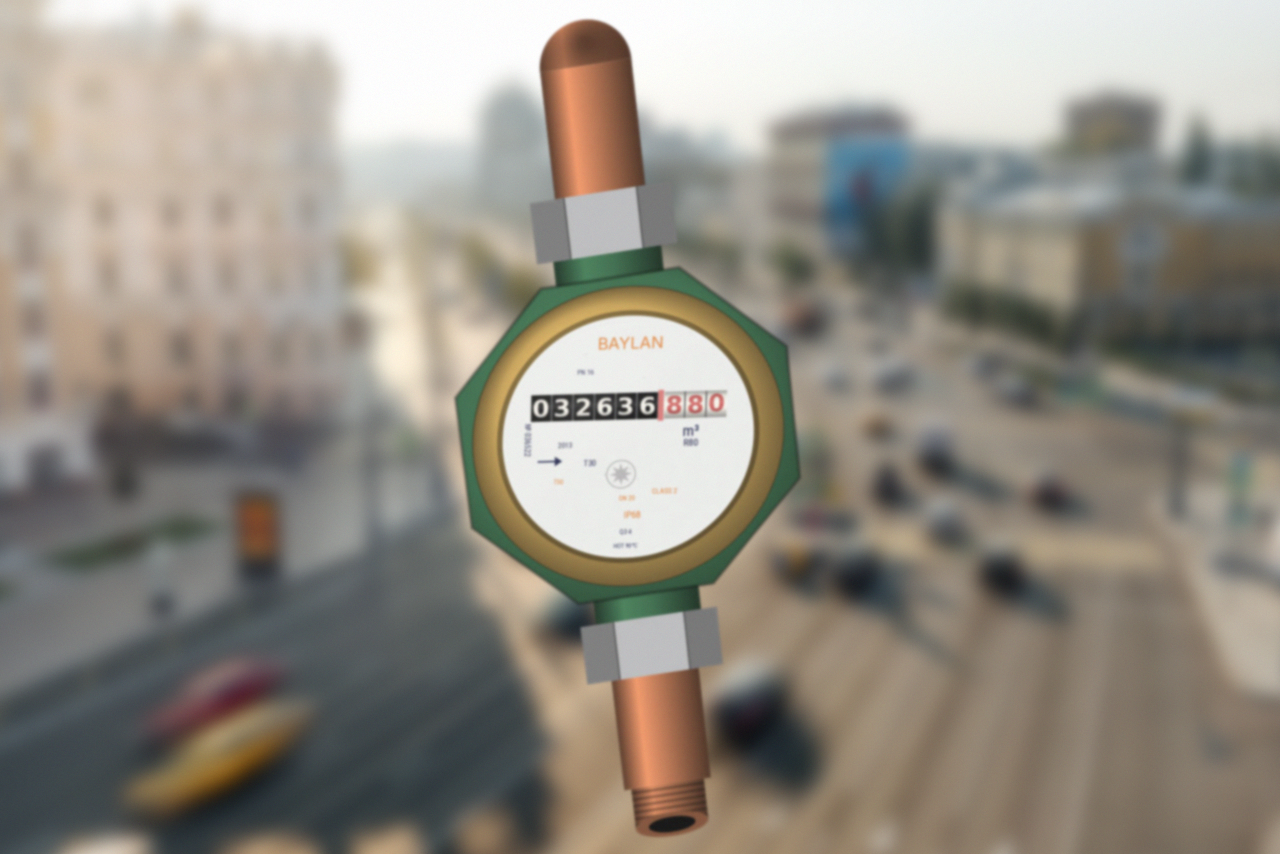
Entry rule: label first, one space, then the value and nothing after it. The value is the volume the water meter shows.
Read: 32636.880 m³
